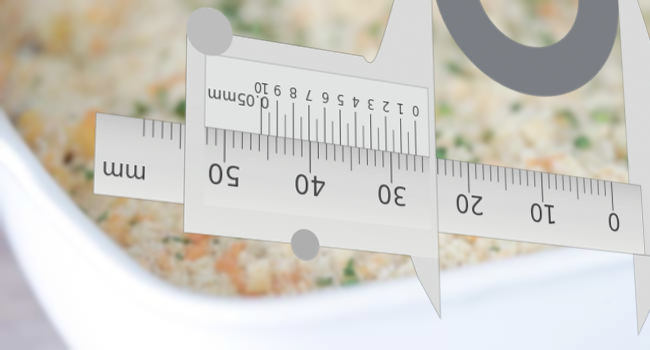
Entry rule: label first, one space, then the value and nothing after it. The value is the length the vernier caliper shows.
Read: 26.8 mm
